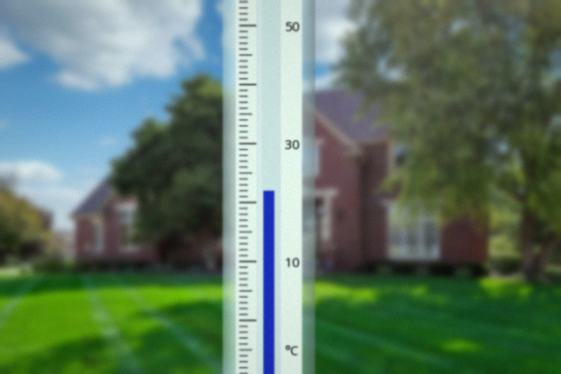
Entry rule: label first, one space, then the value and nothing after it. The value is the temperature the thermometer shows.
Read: 22 °C
